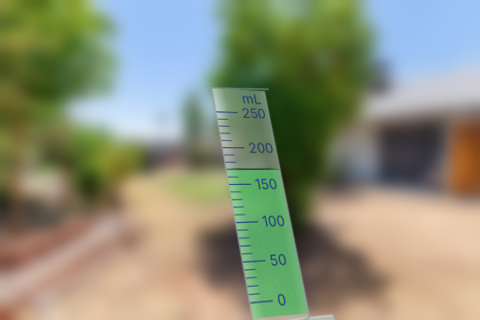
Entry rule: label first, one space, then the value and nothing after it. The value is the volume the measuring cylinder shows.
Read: 170 mL
